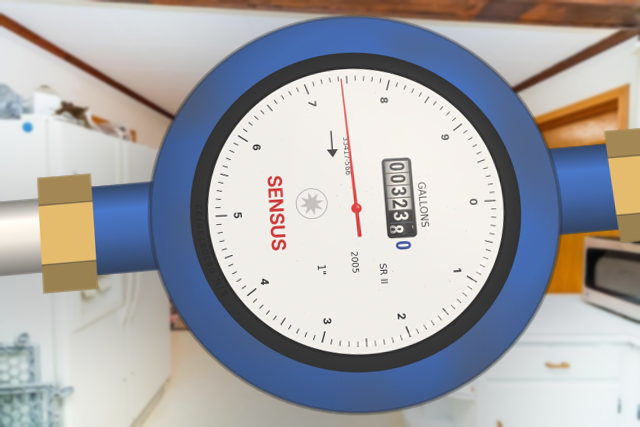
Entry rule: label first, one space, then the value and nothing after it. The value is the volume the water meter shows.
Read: 32377.4 gal
